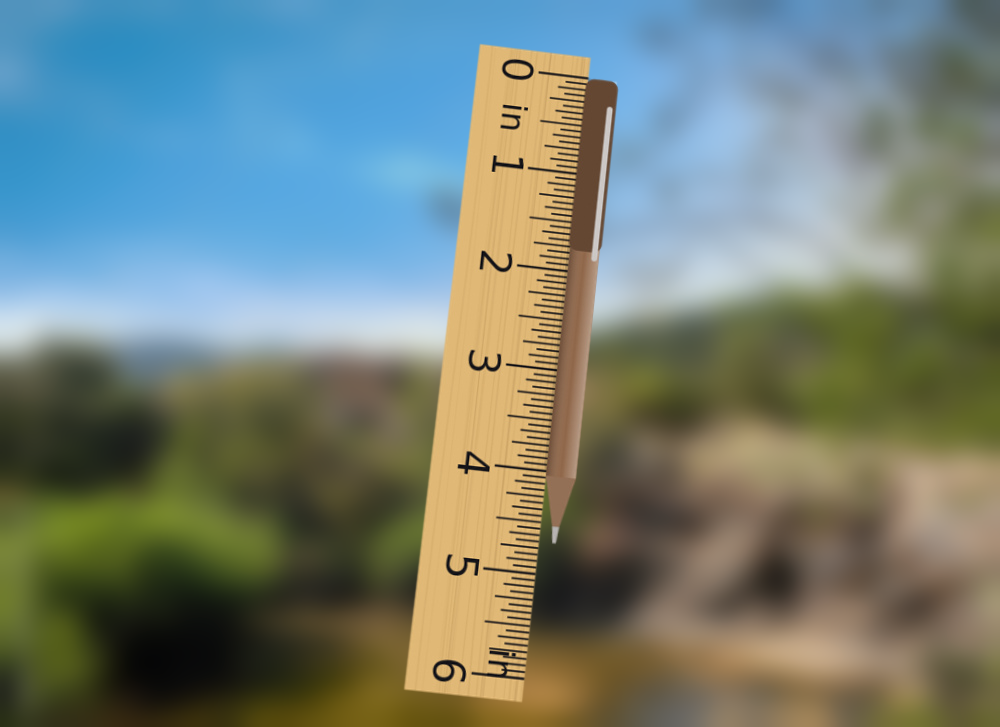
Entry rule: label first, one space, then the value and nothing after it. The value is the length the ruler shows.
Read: 4.6875 in
